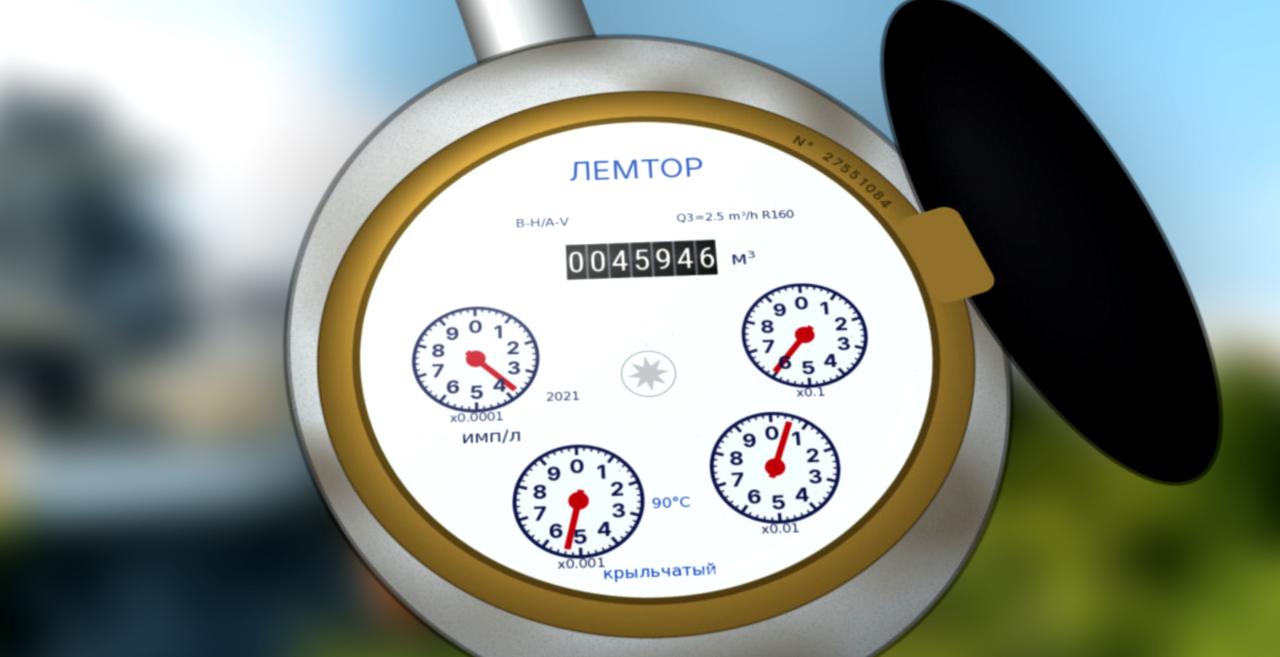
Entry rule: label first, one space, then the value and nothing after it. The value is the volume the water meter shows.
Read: 45946.6053 m³
